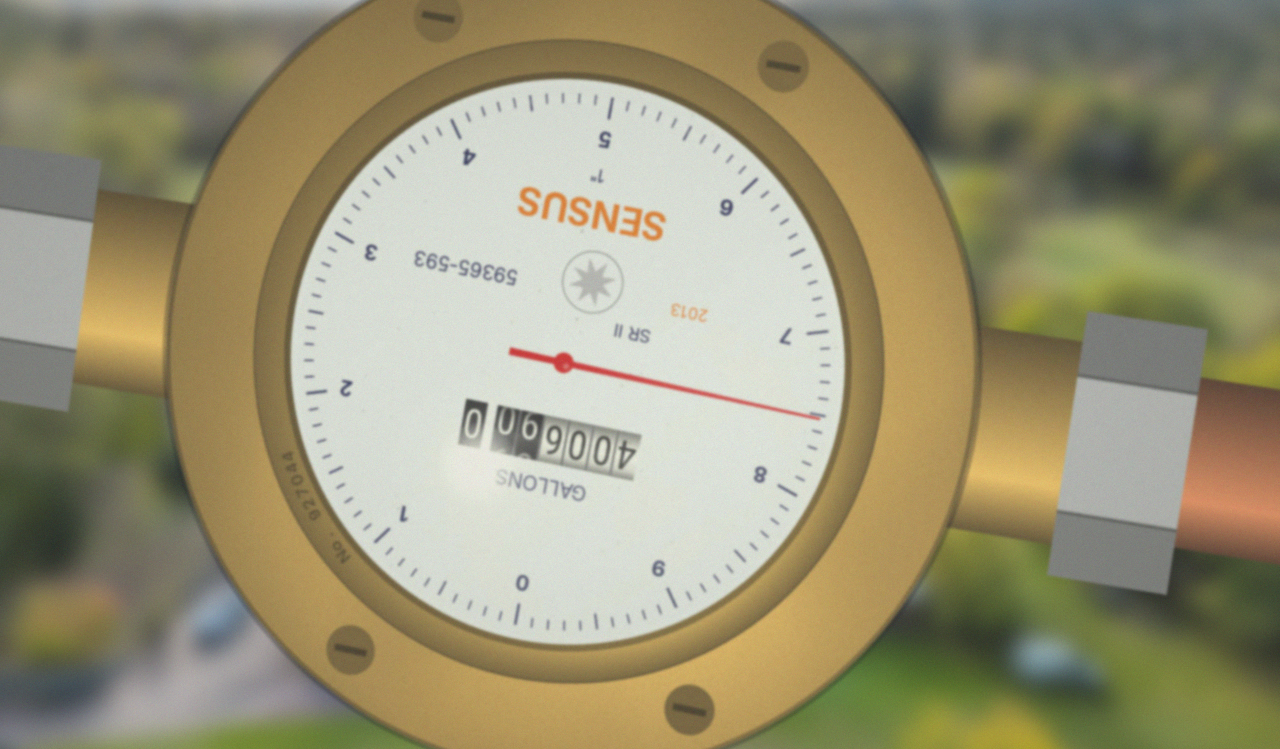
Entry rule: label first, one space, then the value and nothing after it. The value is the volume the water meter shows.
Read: 4006897.5 gal
